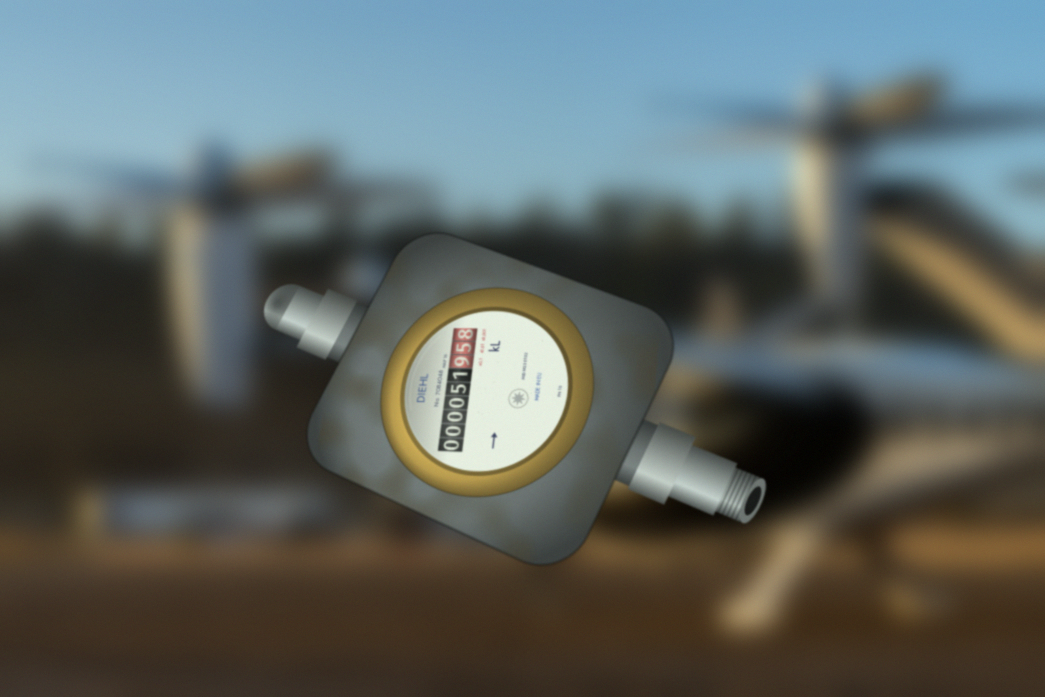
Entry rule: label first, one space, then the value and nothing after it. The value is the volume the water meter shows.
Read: 51.958 kL
